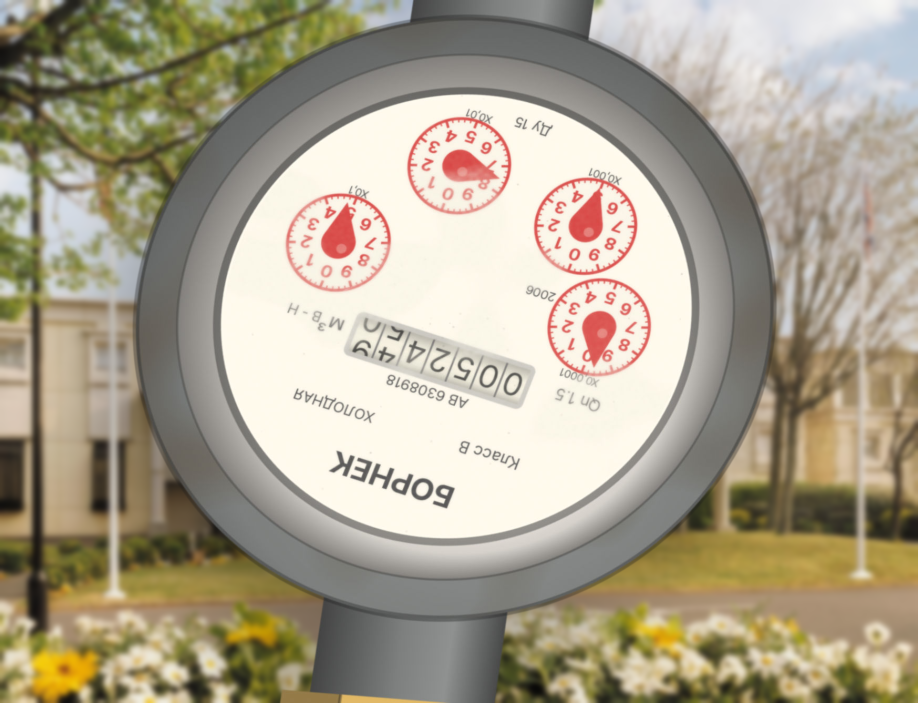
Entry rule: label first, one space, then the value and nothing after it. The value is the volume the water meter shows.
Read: 52449.4749 m³
